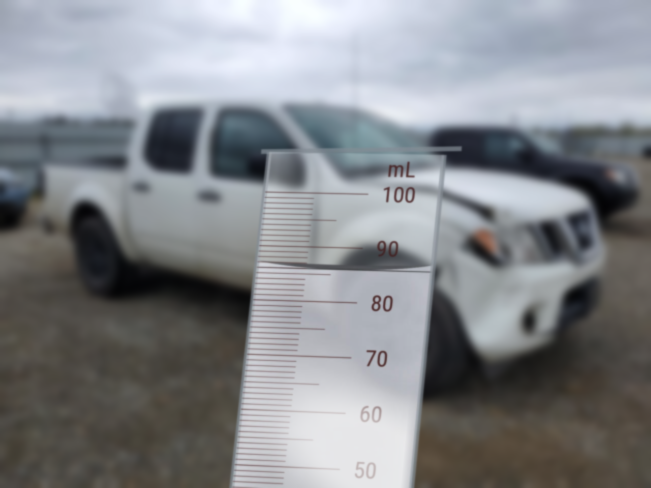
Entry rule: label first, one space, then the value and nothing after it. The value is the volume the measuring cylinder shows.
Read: 86 mL
